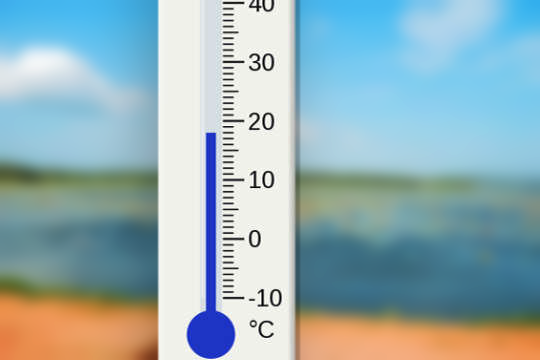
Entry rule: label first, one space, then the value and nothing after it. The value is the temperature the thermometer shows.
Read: 18 °C
